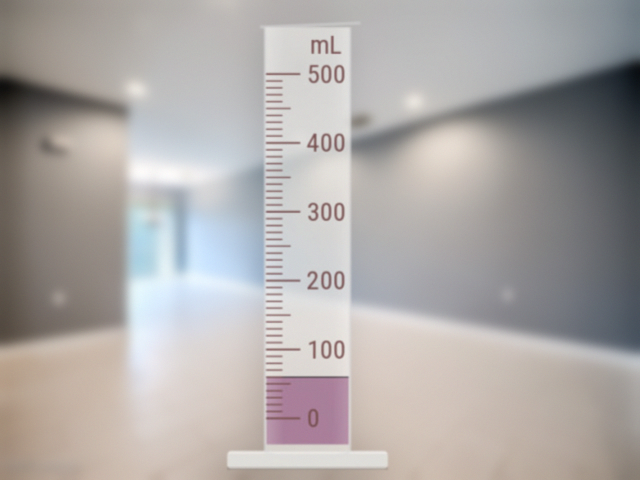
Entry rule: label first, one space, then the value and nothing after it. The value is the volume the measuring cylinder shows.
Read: 60 mL
